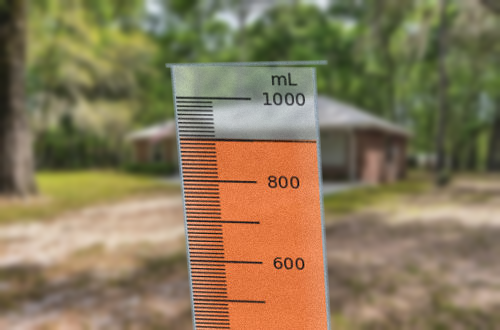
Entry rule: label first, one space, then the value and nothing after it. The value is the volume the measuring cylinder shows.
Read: 900 mL
